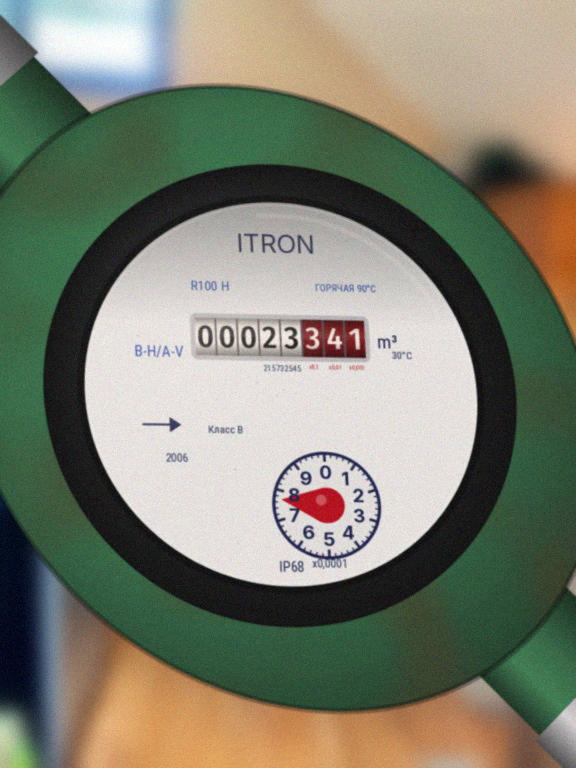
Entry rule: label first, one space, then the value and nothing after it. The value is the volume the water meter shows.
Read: 23.3417 m³
